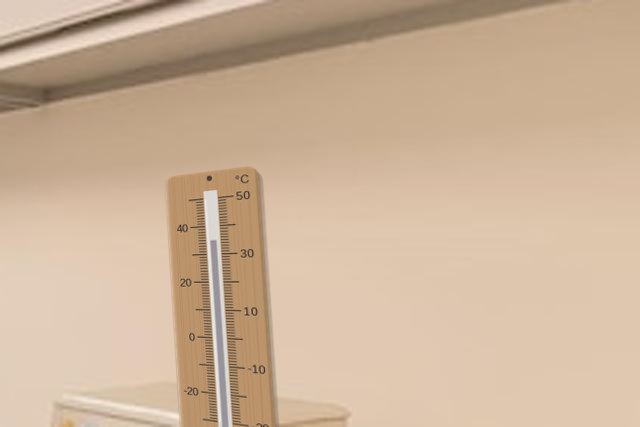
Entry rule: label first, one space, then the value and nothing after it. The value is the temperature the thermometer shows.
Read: 35 °C
